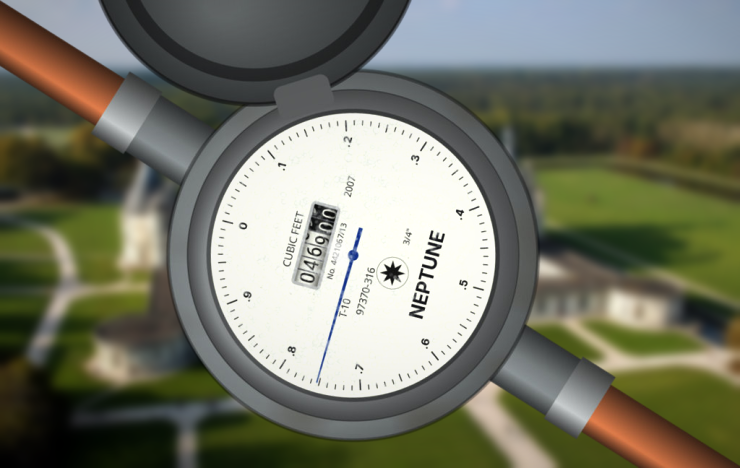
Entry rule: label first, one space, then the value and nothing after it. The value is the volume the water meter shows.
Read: 46899.75 ft³
